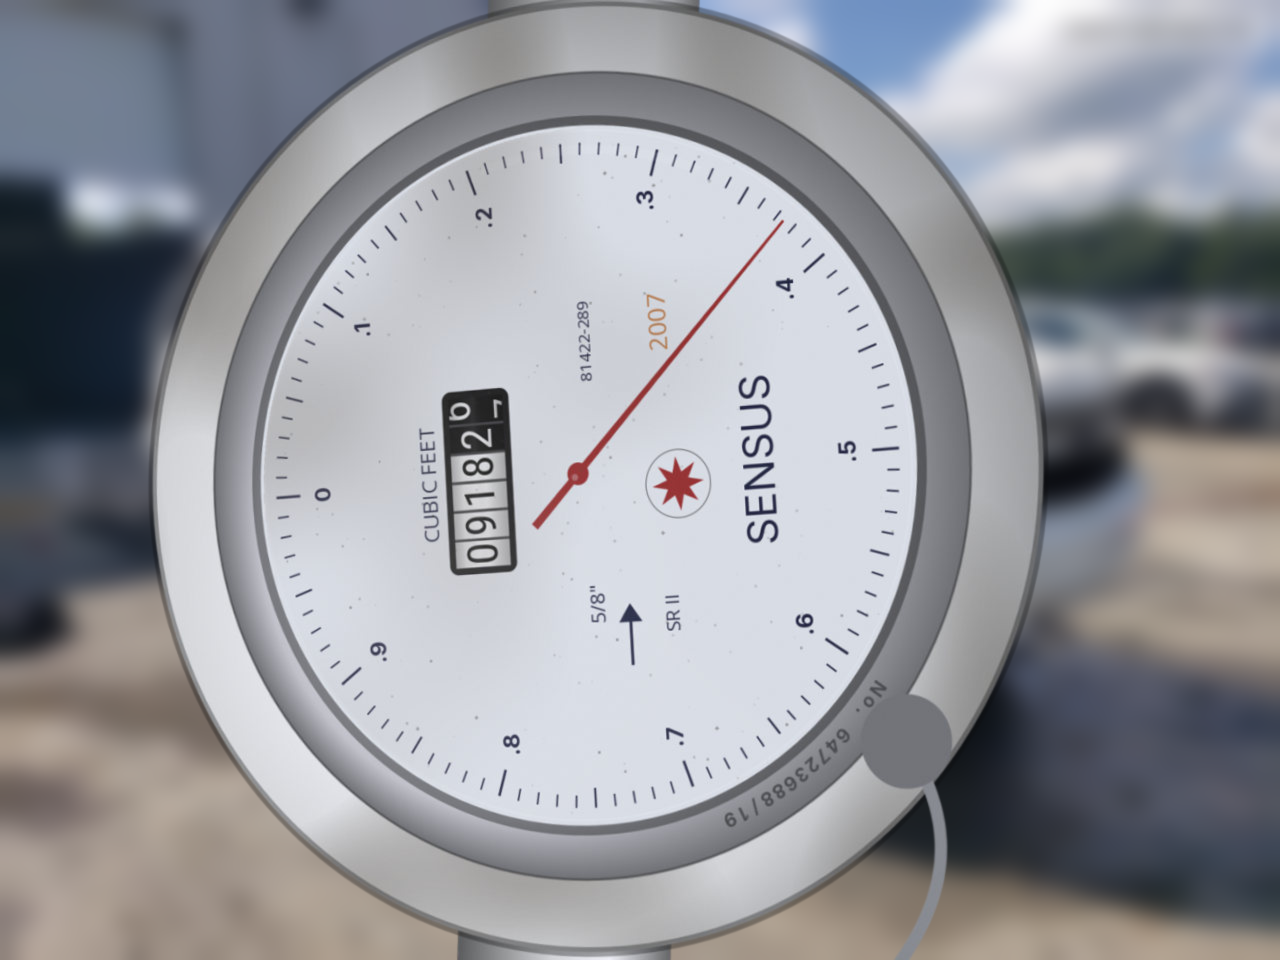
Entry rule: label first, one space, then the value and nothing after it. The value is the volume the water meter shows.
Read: 91826.37 ft³
